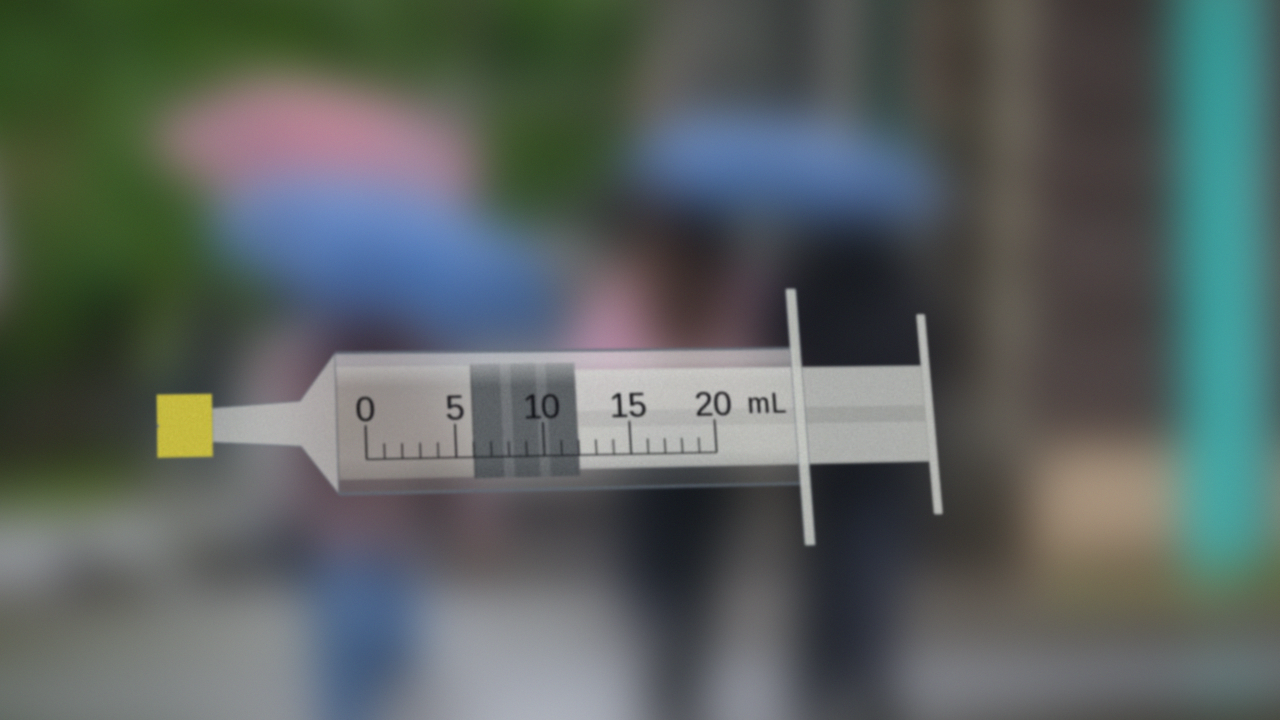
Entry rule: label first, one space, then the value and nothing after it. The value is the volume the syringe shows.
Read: 6 mL
